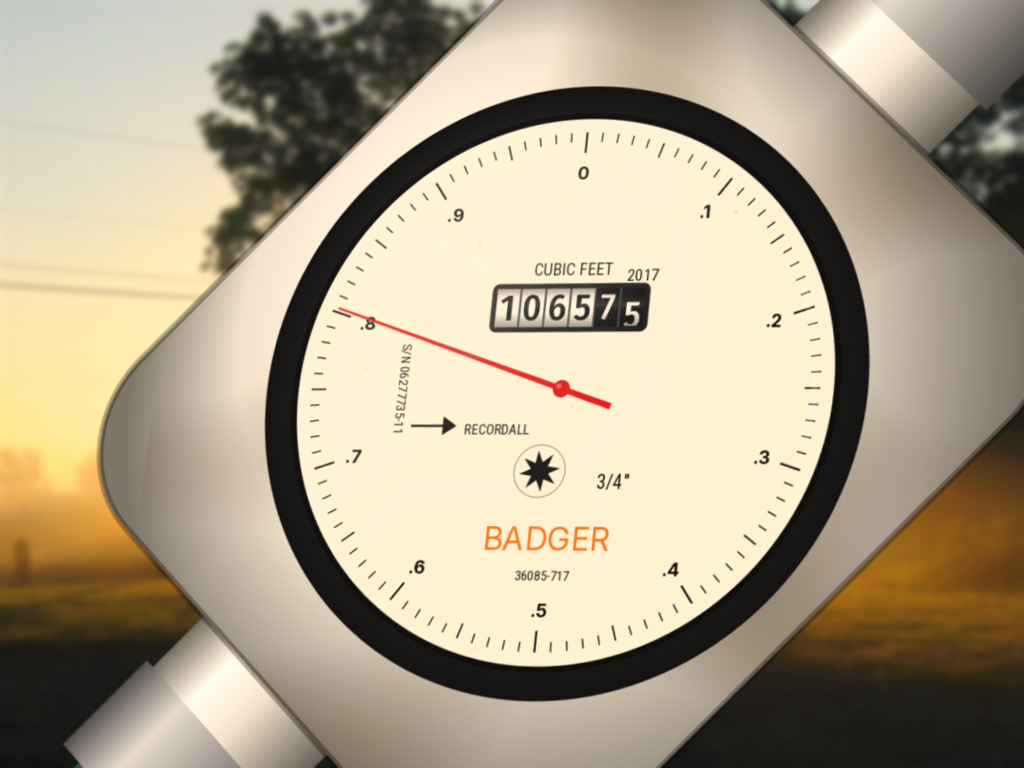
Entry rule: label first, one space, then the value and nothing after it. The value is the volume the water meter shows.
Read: 106574.80 ft³
